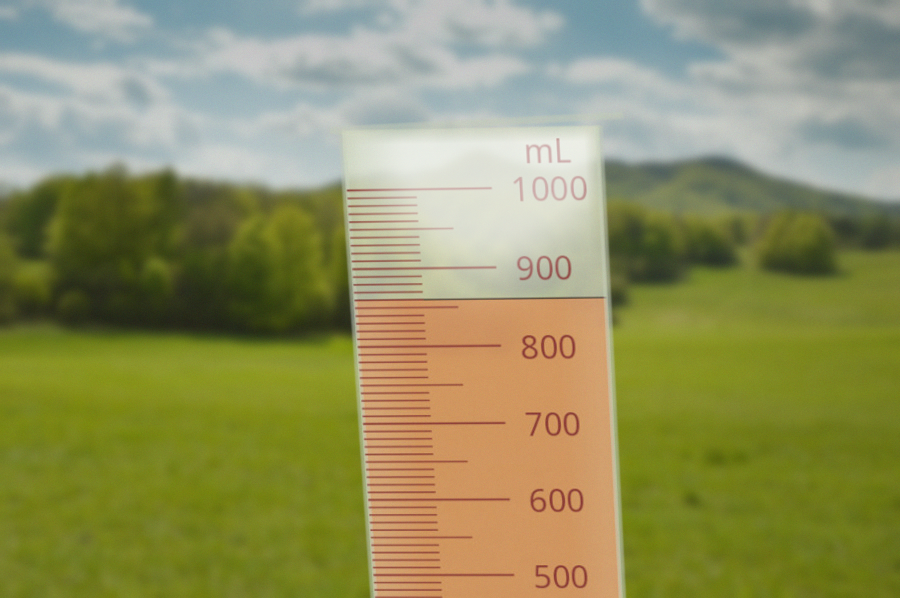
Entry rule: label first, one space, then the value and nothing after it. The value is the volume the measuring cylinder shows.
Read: 860 mL
